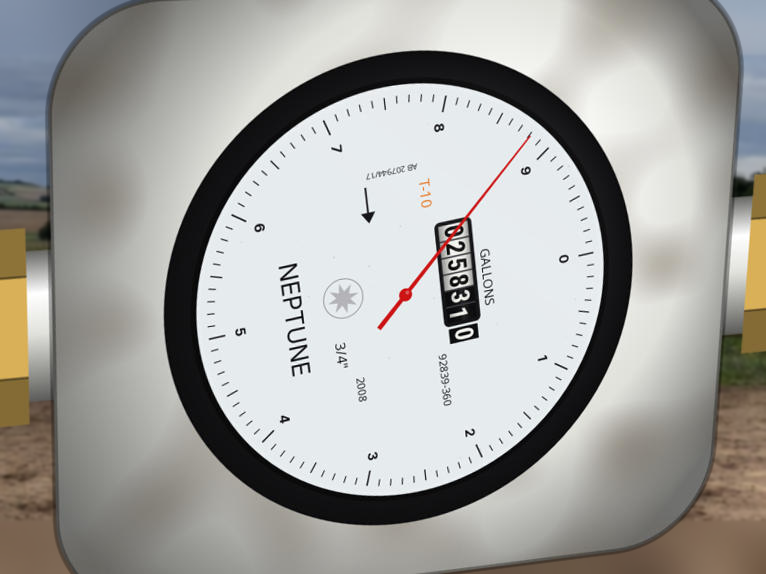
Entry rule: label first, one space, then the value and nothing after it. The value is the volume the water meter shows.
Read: 258308.8 gal
